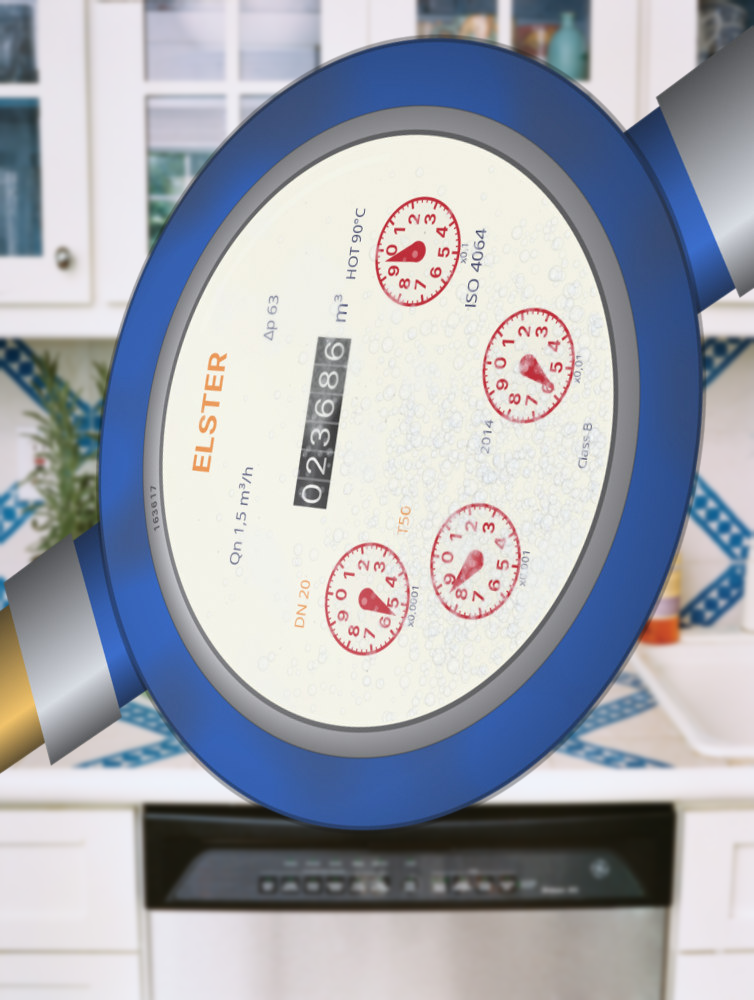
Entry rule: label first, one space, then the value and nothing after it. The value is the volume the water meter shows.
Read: 23685.9585 m³
